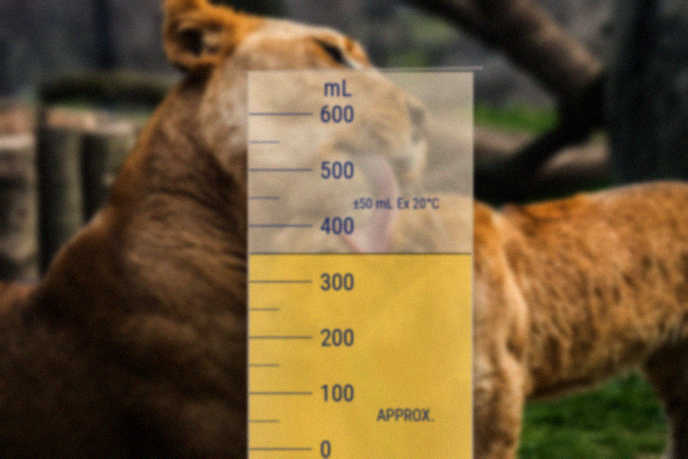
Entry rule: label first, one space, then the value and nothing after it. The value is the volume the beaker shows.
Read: 350 mL
